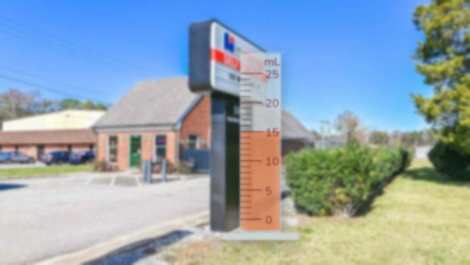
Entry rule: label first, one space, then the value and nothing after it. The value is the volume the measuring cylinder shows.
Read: 15 mL
